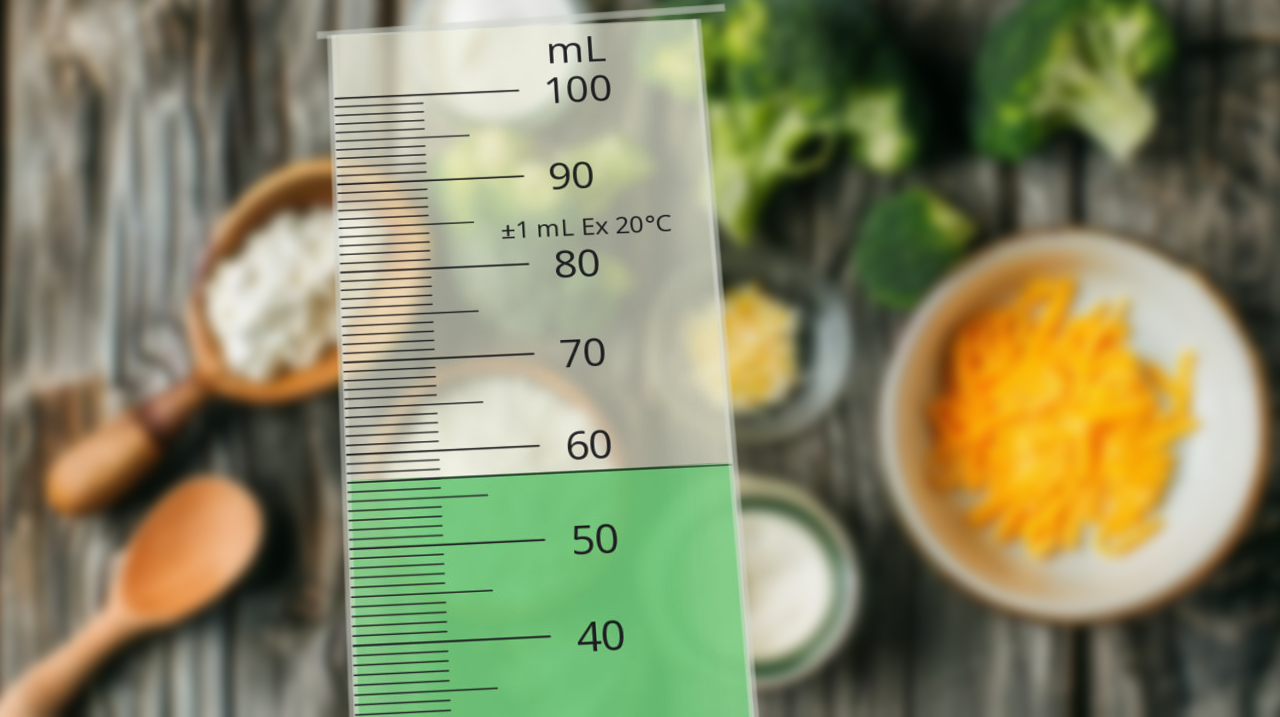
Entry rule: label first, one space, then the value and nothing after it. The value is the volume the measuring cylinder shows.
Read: 57 mL
